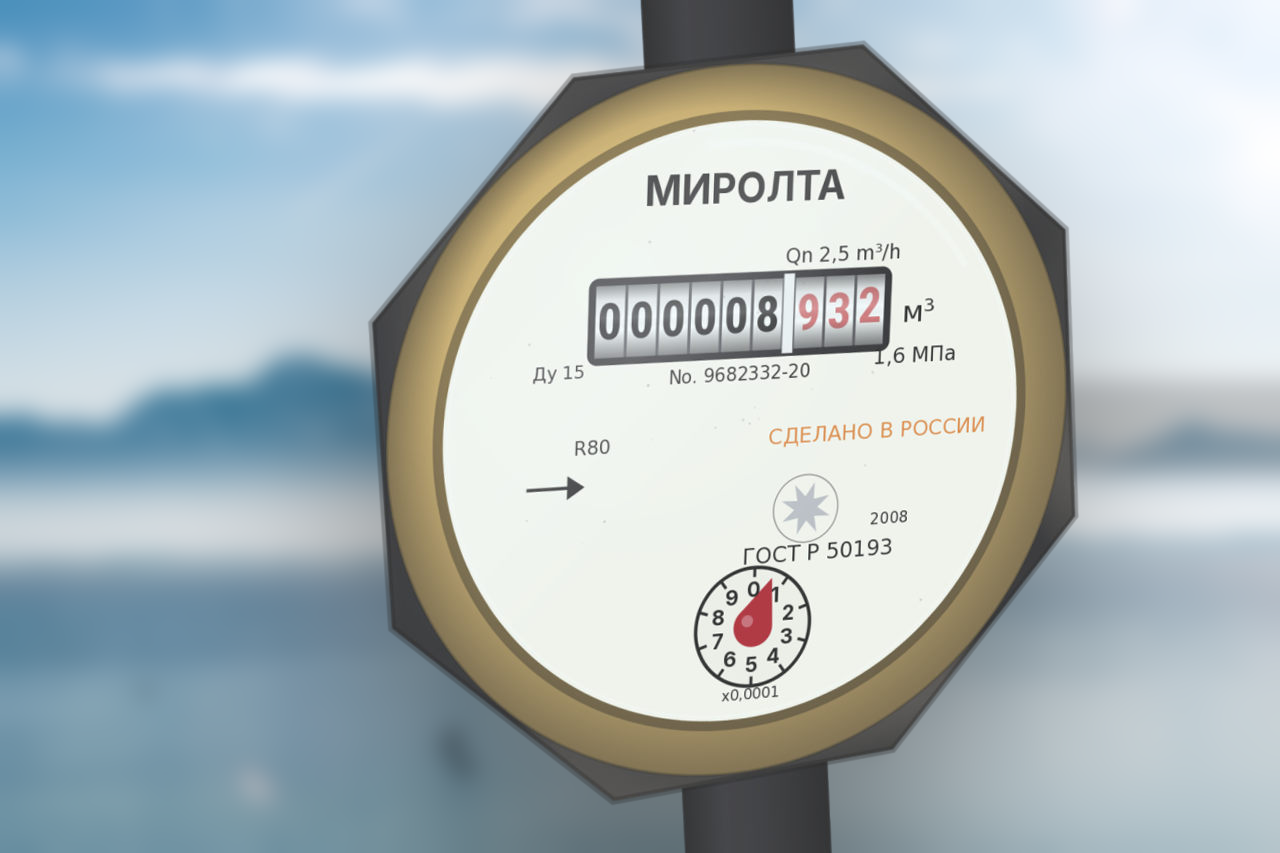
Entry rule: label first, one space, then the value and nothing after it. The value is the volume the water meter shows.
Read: 8.9320 m³
